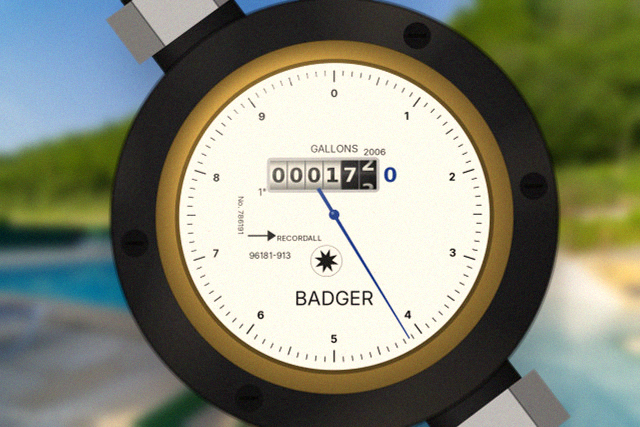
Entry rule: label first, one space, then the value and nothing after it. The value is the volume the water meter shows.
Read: 1724.1 gal
